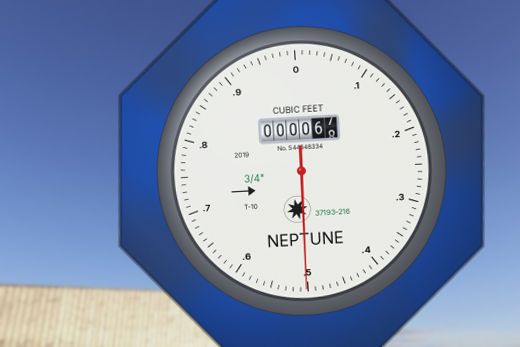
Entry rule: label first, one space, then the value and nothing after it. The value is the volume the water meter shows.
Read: 67.50 ft³
